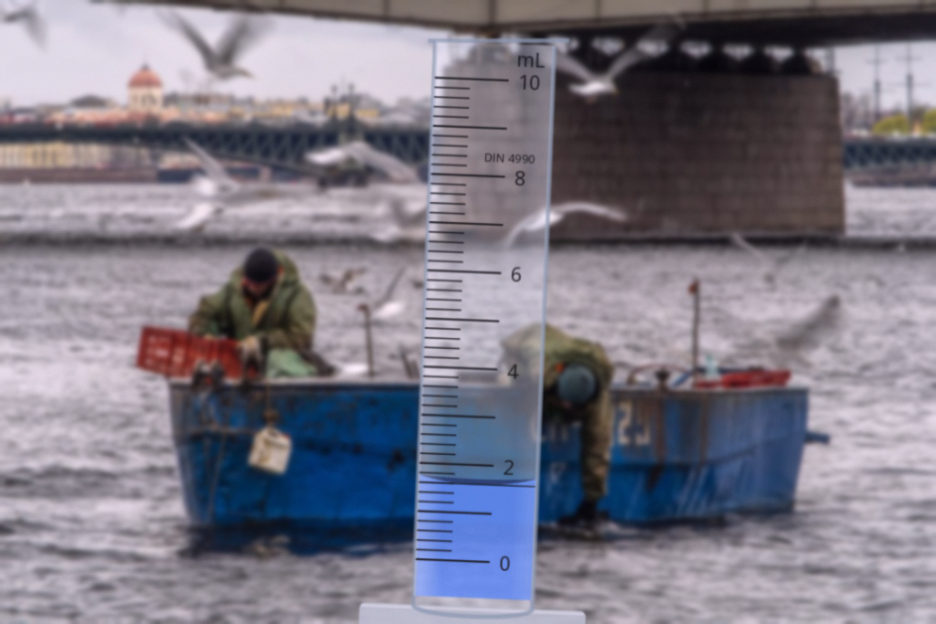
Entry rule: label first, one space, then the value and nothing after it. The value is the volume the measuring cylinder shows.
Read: 1.6 mL
